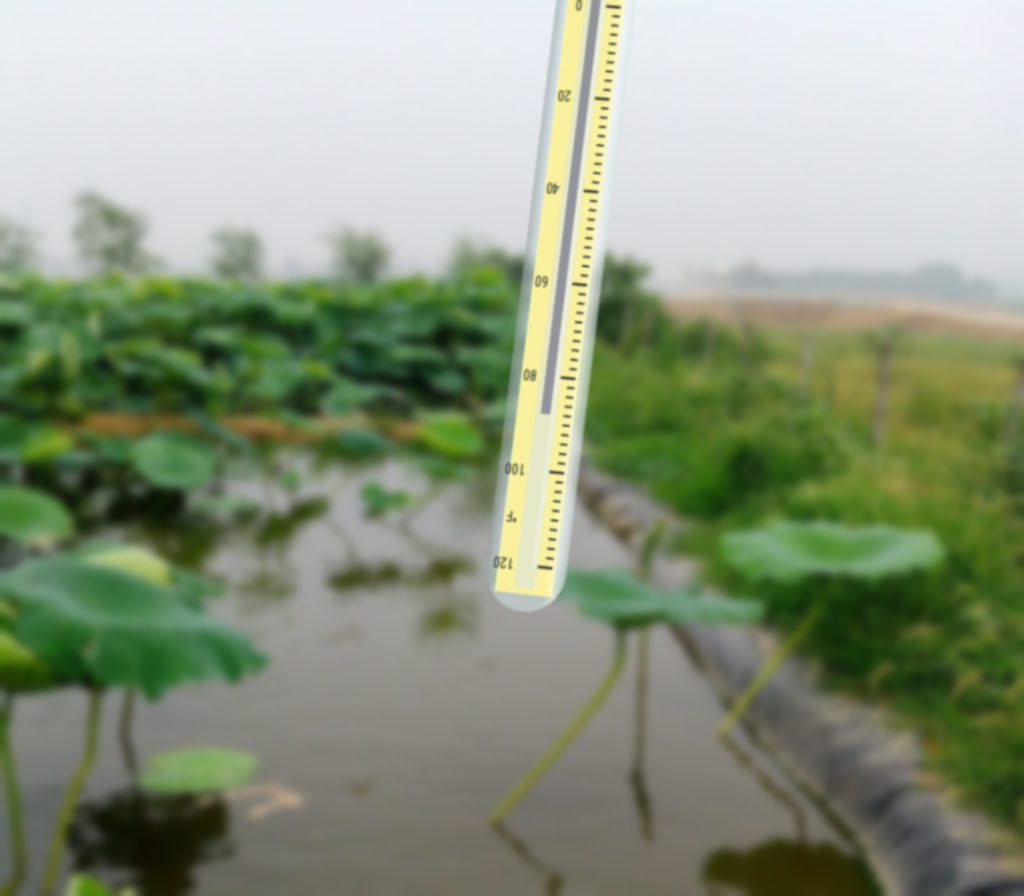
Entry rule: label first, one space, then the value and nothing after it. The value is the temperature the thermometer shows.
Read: 88 °F
